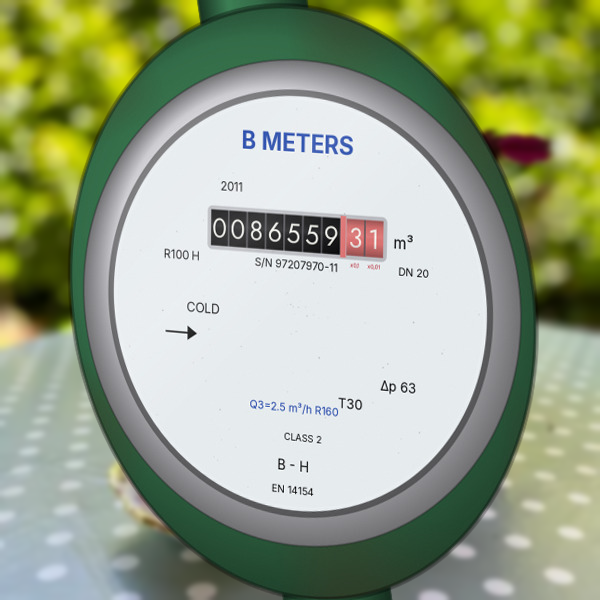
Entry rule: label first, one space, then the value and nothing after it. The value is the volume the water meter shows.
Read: 86559.31 m³
